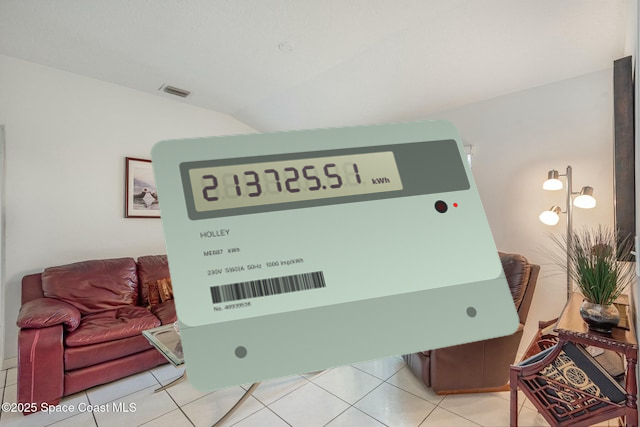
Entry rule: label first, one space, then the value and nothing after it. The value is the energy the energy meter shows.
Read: 213725.51 kWh
